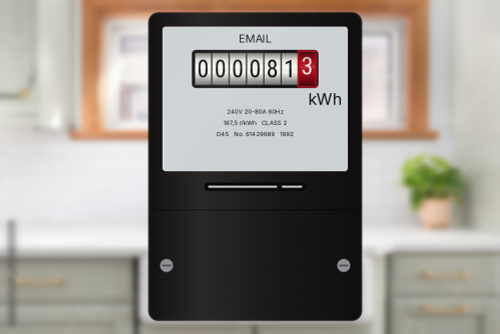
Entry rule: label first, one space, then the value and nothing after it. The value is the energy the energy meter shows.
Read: 81.3 kWh
